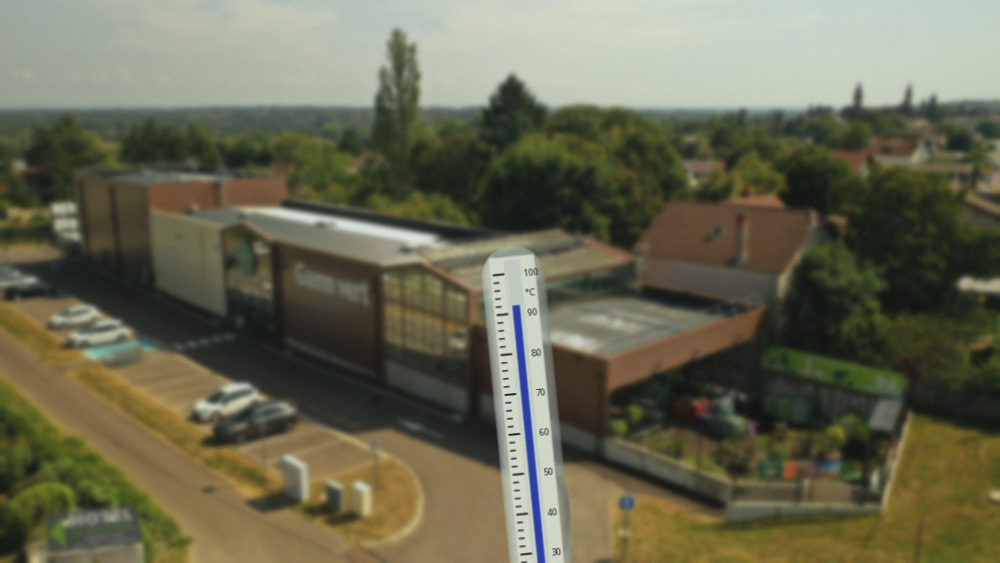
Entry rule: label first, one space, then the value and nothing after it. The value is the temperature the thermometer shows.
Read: 92 °C
